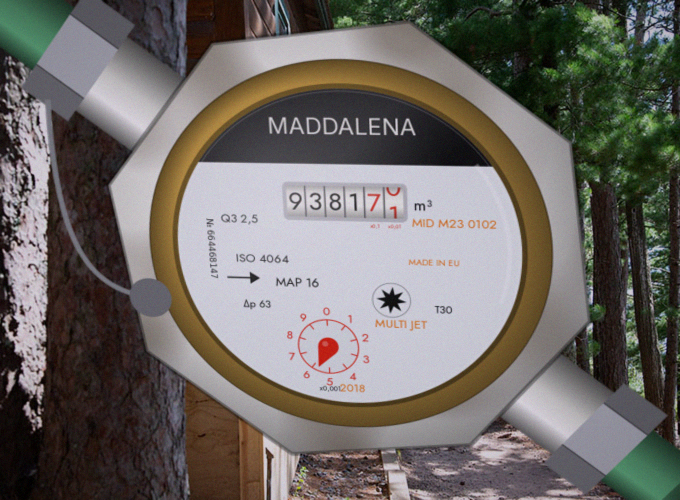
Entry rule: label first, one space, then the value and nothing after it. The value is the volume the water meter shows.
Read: 9381.705 m³
